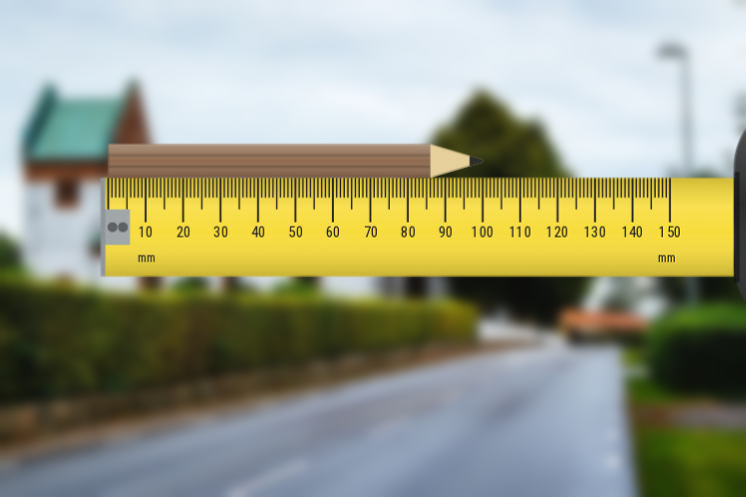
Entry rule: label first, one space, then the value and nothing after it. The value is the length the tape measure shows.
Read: 100 mm
